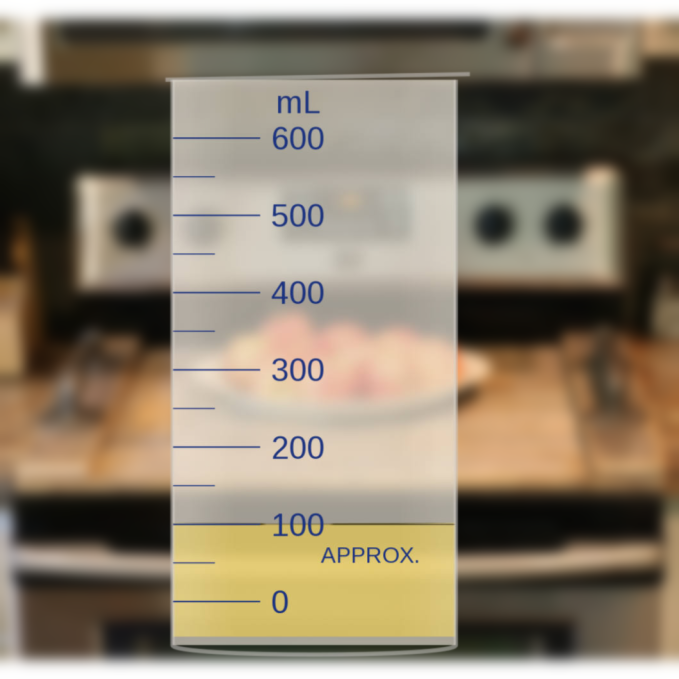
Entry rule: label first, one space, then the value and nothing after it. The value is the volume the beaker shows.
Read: 100 mL
